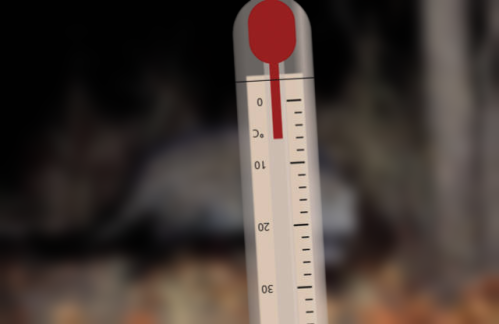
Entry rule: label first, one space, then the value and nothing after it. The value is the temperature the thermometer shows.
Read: 6 °C
